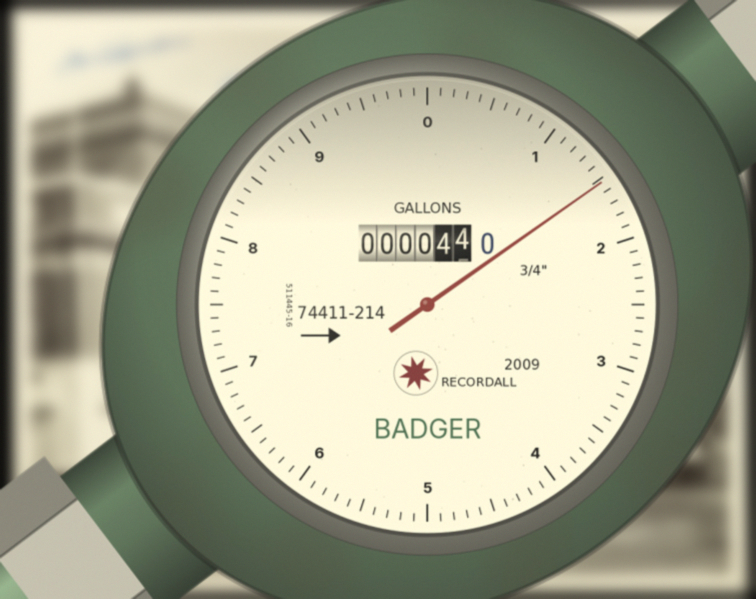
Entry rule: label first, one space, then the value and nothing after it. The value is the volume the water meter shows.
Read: 441.5 gal
